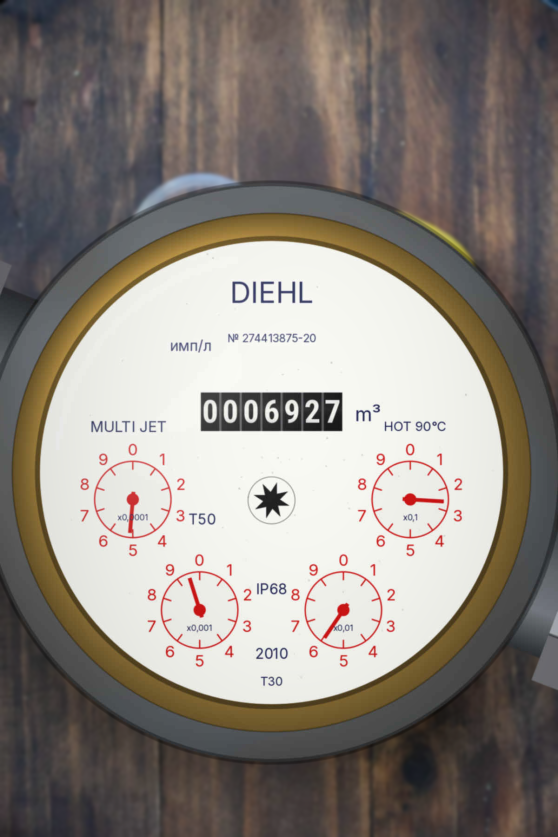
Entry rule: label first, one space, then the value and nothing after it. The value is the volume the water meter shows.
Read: 6927.2595 m³
